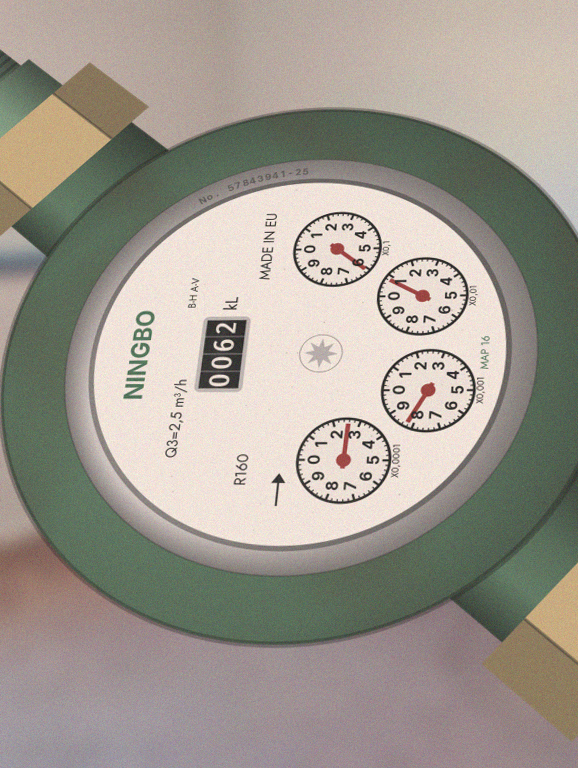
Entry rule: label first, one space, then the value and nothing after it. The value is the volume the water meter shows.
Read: 62.6082 kL
